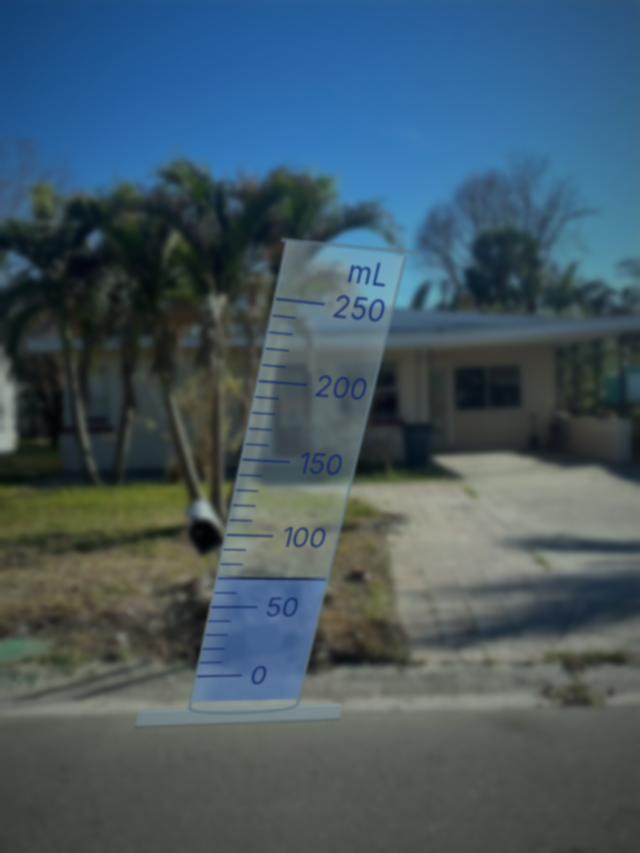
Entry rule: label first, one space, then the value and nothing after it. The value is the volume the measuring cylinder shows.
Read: 70 mL
